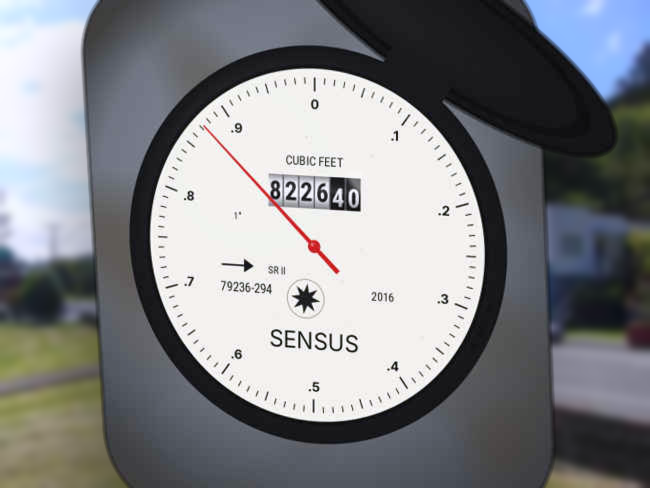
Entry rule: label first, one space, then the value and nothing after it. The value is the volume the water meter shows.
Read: 822639.87 ft³
